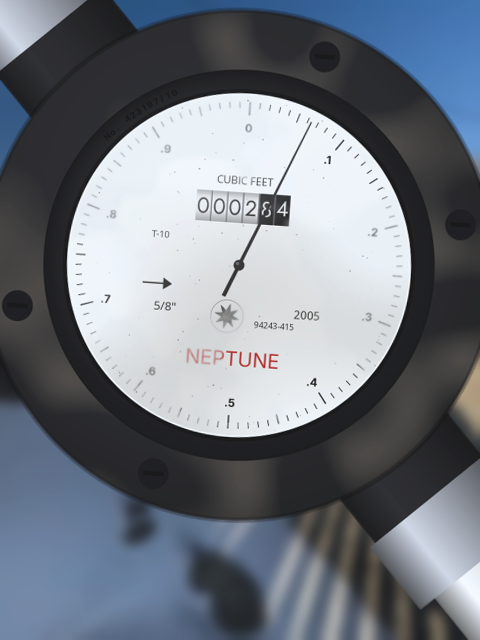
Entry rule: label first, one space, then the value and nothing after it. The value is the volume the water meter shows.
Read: 284.06 ft³
